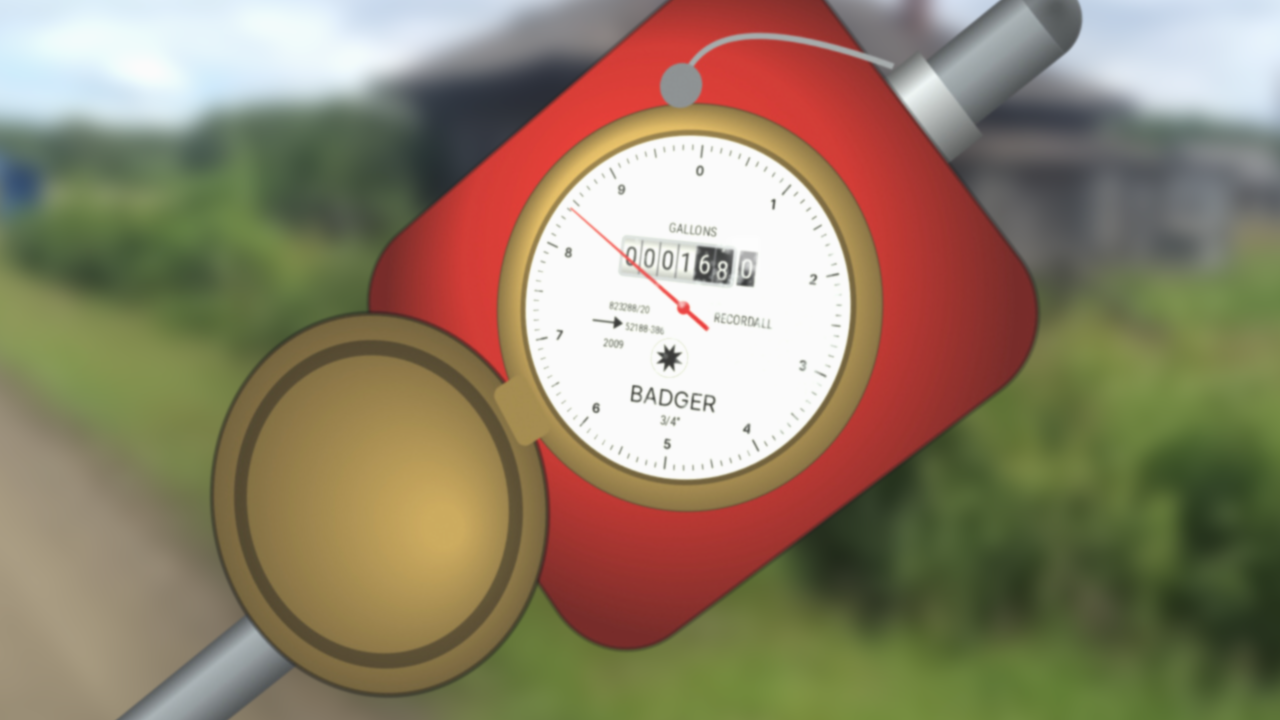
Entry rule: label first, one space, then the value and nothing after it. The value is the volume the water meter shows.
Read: 1678.4 gal
